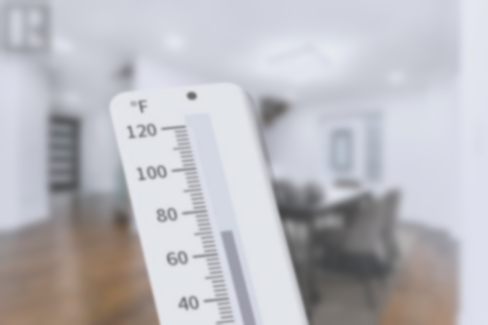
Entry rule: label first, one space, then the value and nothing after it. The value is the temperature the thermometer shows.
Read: 70 °F
